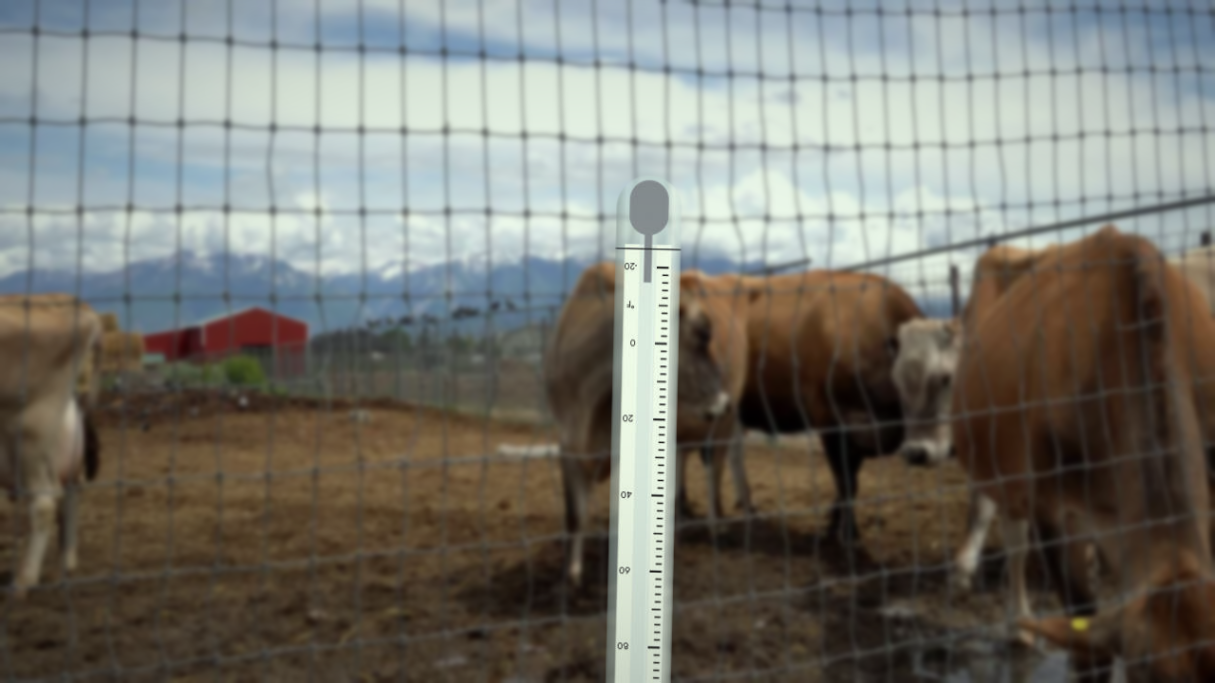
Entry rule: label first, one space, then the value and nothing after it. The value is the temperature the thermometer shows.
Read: -16 °F
